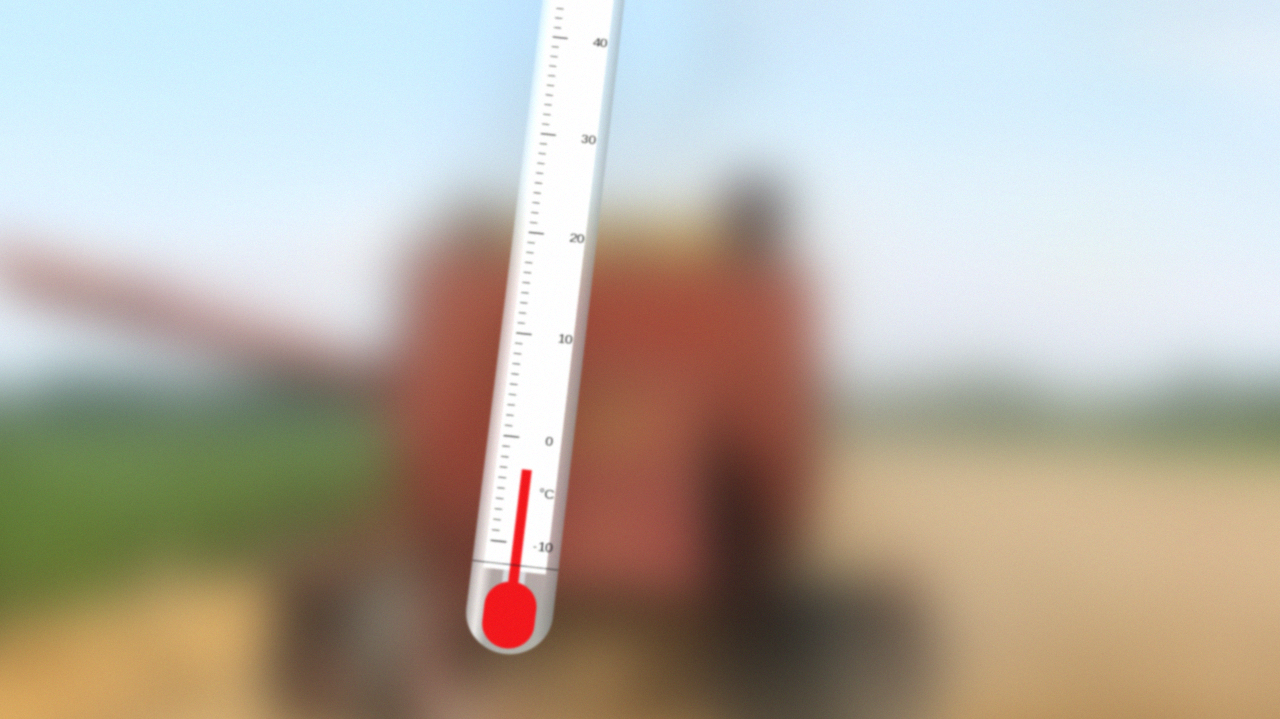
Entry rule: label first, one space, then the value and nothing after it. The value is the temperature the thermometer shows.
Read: -3 °C
